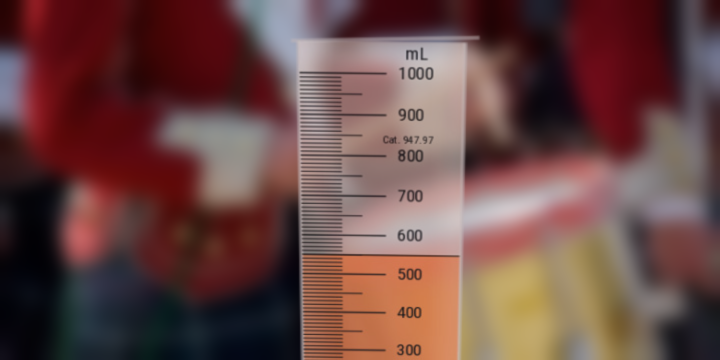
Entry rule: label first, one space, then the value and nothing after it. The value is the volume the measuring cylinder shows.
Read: 550 mL
